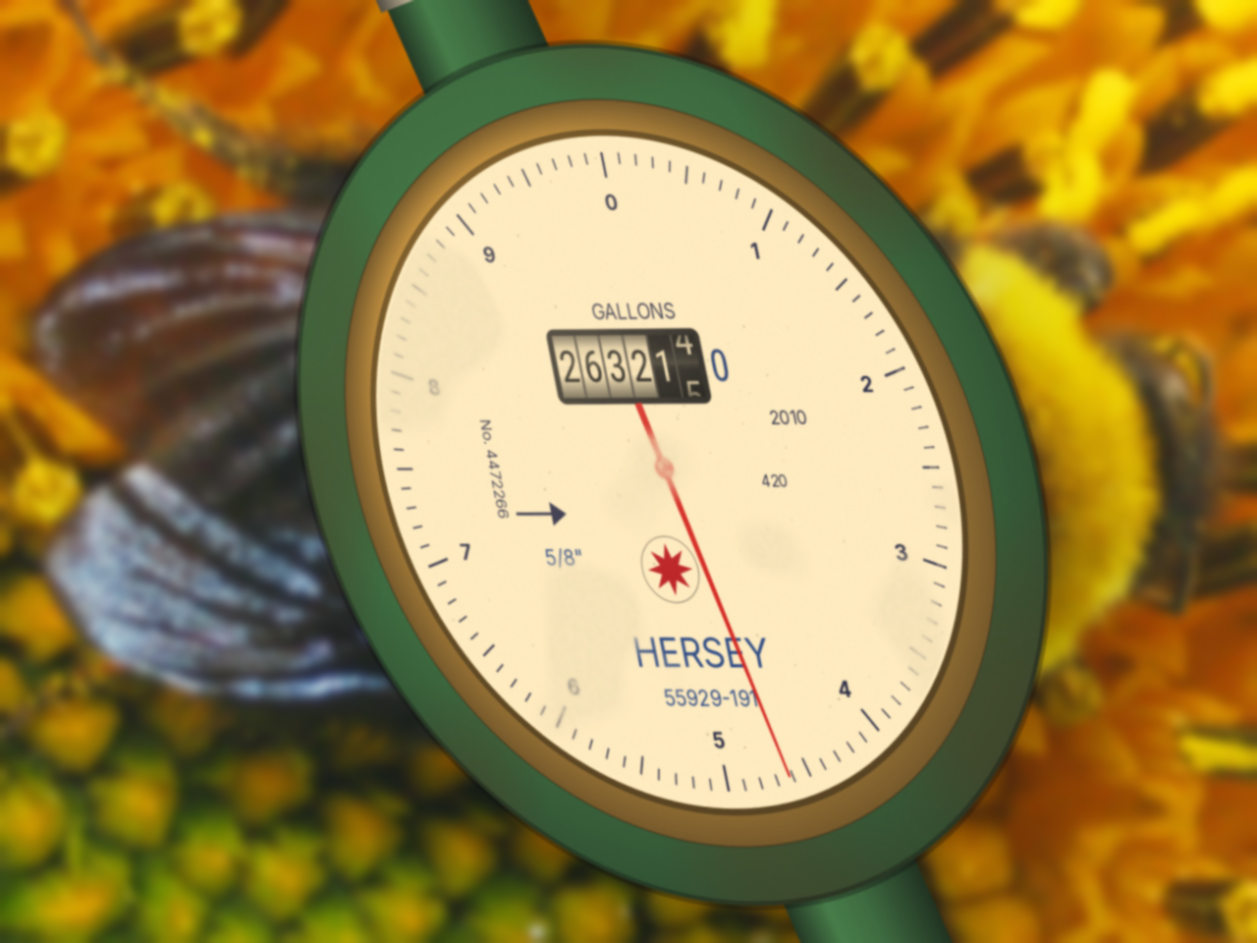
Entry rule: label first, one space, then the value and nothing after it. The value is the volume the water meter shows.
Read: 2632144.6 gal
